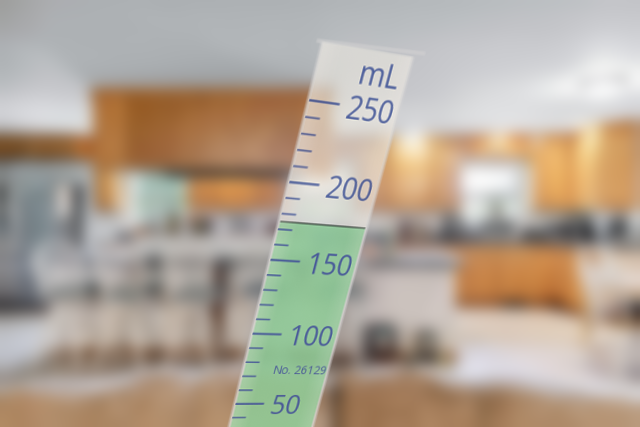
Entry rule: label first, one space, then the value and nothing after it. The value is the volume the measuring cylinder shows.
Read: 175 mL
